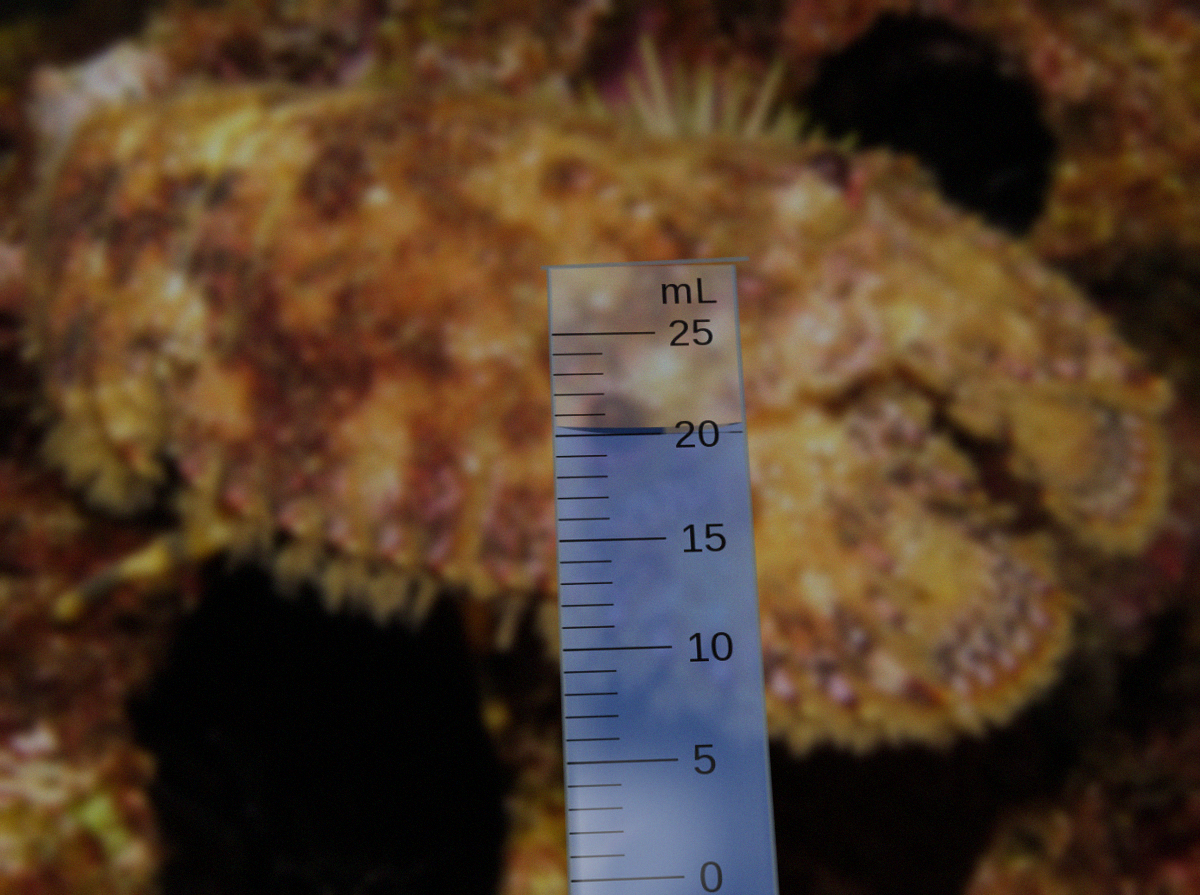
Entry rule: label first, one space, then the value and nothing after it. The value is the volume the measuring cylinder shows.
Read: 20 mL
